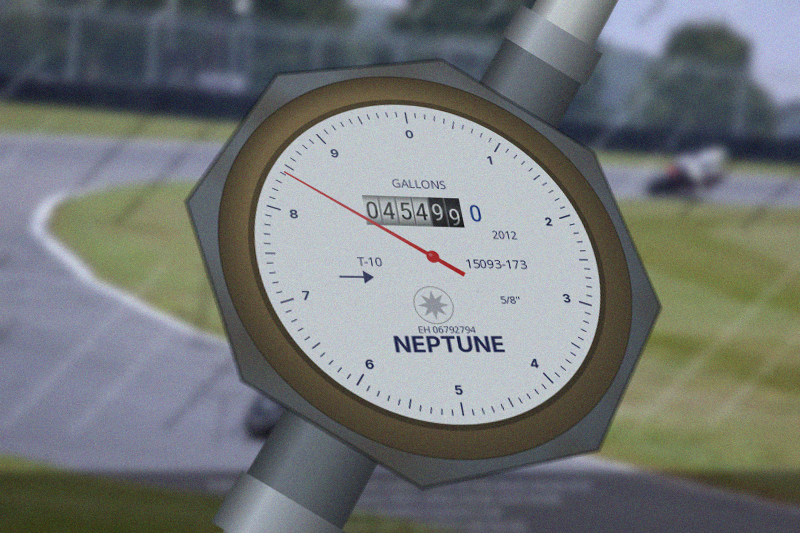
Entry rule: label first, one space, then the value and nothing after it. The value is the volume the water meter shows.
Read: 454988.4 gal
